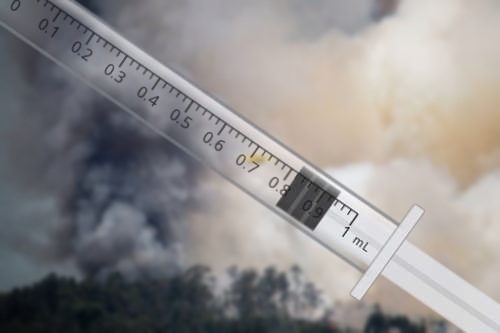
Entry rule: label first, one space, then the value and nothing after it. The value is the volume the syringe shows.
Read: 0.82 mL
